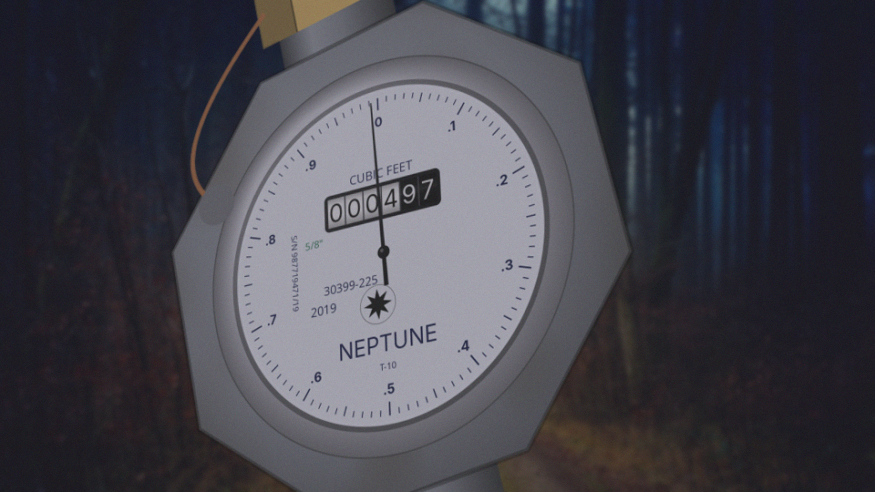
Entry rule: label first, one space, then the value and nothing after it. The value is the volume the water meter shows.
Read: 496.99 ft³
